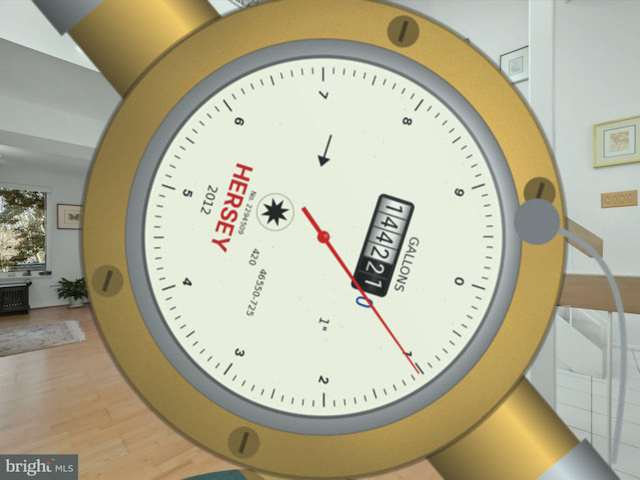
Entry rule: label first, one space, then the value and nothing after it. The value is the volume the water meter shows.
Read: 1442211.0 gal
